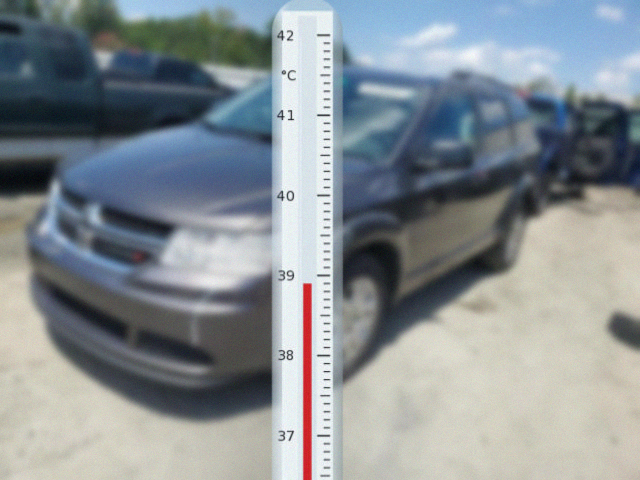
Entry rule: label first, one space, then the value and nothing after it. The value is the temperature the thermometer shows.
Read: 38.9 °C
